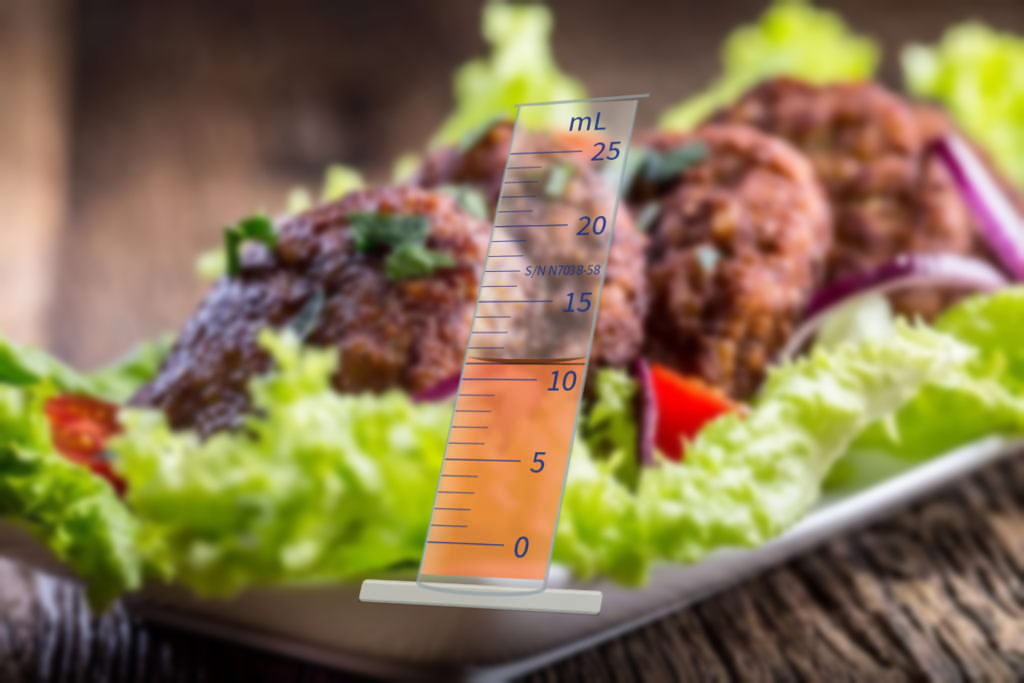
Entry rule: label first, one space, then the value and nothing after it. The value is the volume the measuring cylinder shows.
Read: 11 mL
